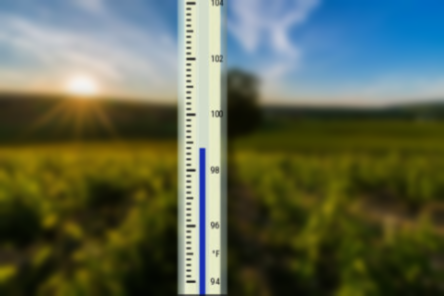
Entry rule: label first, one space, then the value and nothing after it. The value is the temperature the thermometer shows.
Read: 98.8 °F
